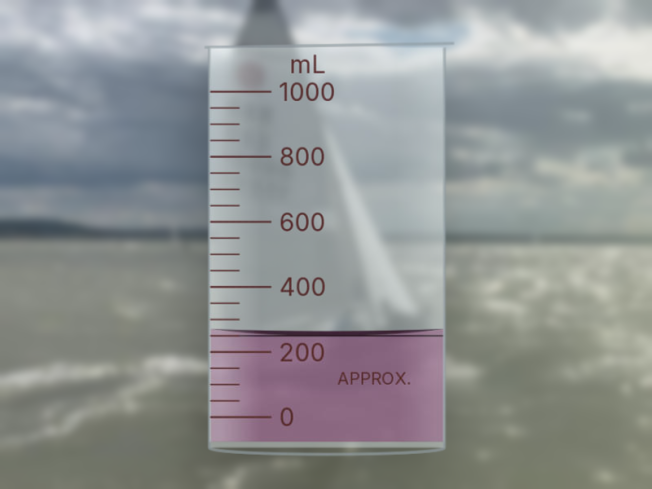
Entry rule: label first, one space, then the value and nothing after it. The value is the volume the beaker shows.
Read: 250 mL
